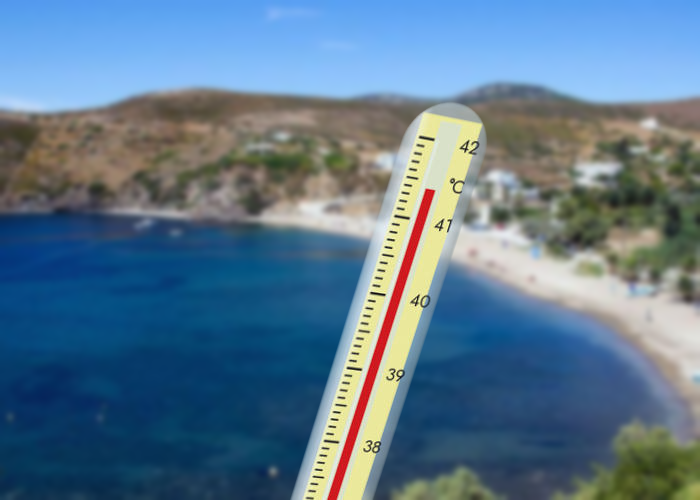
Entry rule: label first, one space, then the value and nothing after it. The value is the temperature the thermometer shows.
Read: 41.4 °C
